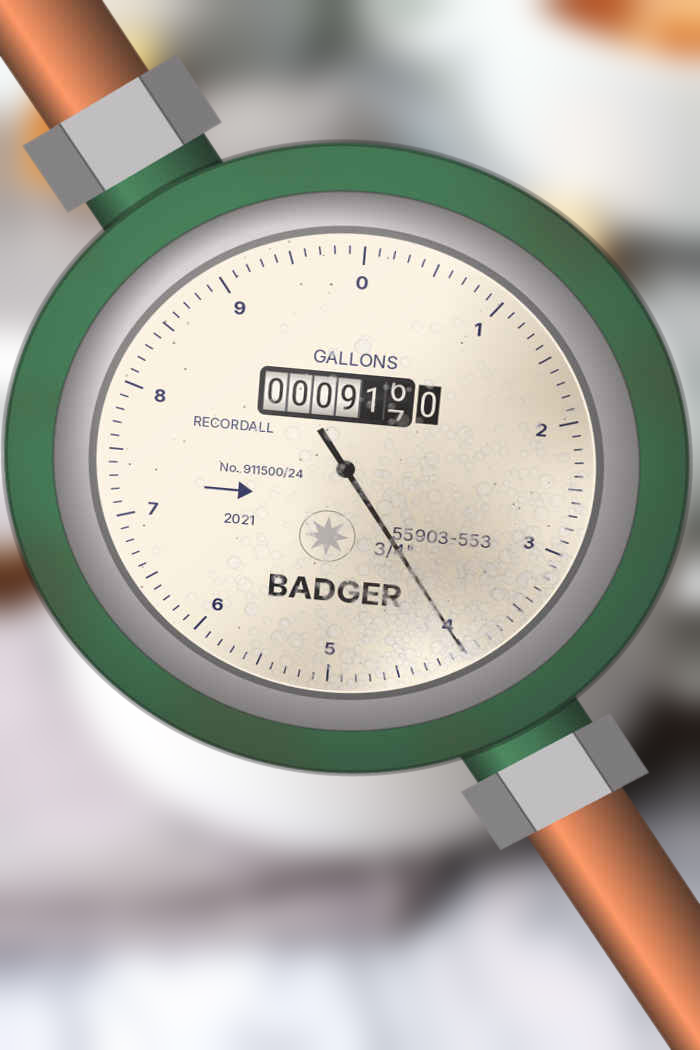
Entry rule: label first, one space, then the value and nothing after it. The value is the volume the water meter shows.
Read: 9164.0 gal
